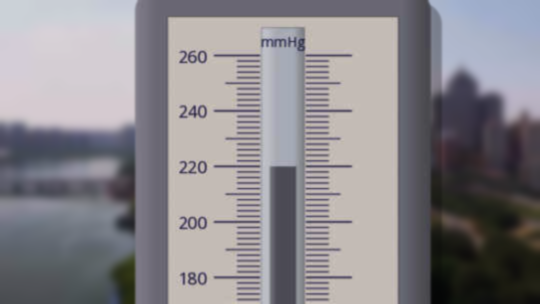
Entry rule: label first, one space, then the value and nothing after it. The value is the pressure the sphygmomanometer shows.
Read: 220 mmHg
